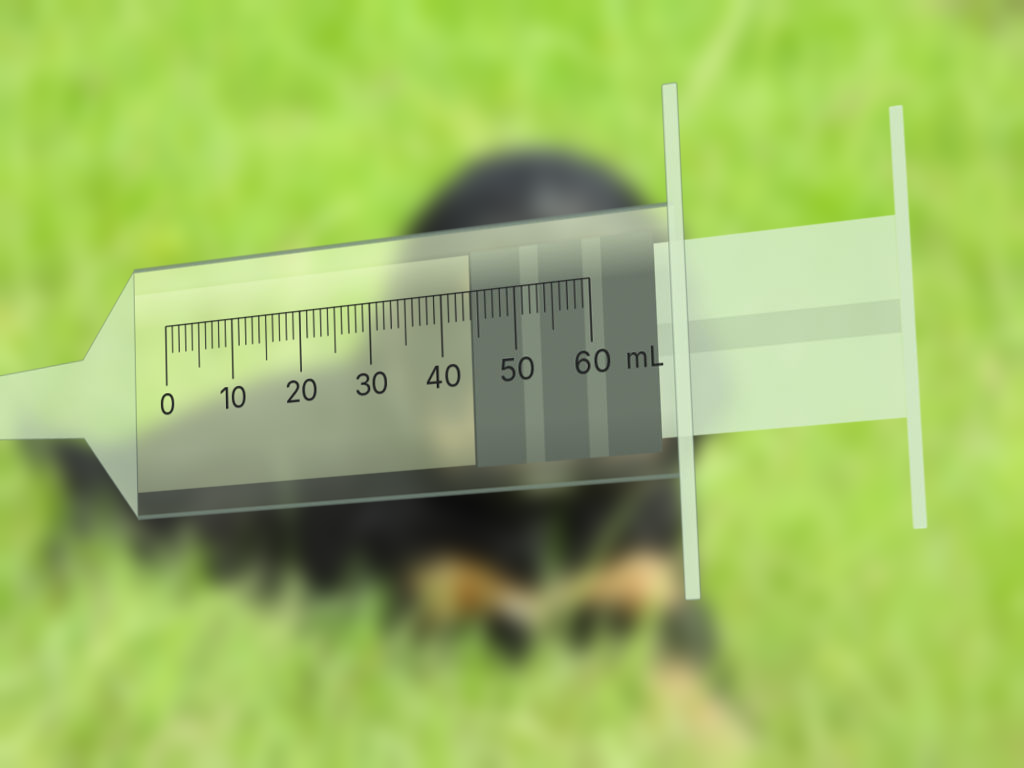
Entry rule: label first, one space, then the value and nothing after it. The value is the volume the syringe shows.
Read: 44 mL
